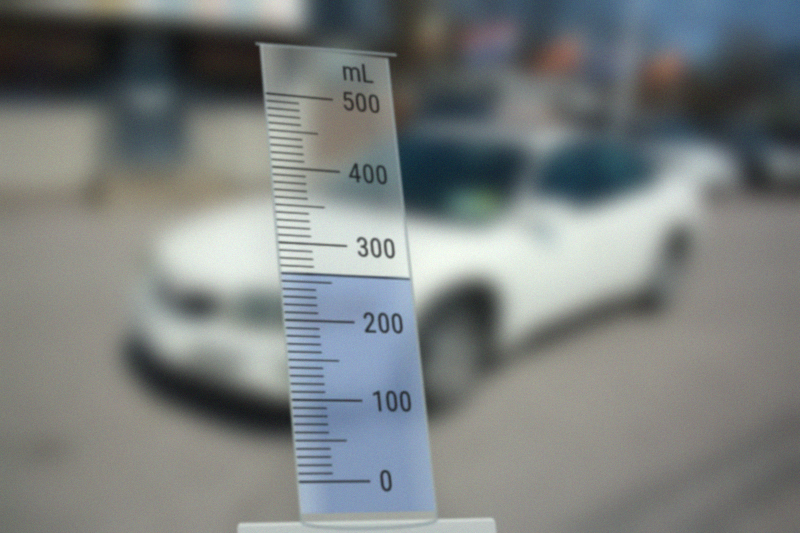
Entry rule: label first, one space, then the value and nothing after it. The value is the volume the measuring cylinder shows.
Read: 260 mL
